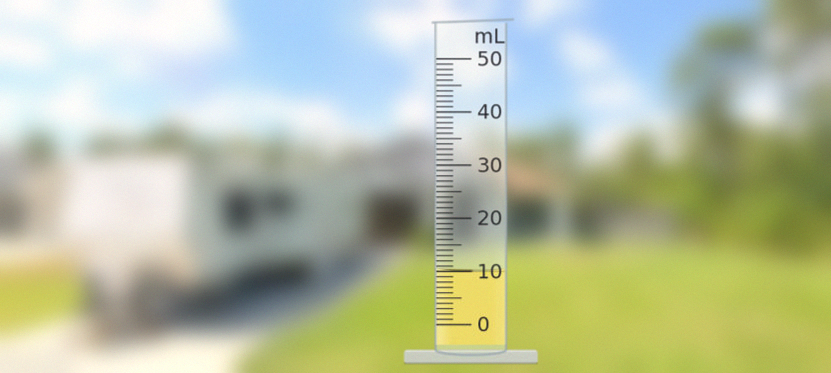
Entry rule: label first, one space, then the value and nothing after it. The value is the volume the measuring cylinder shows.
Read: 10 mL
